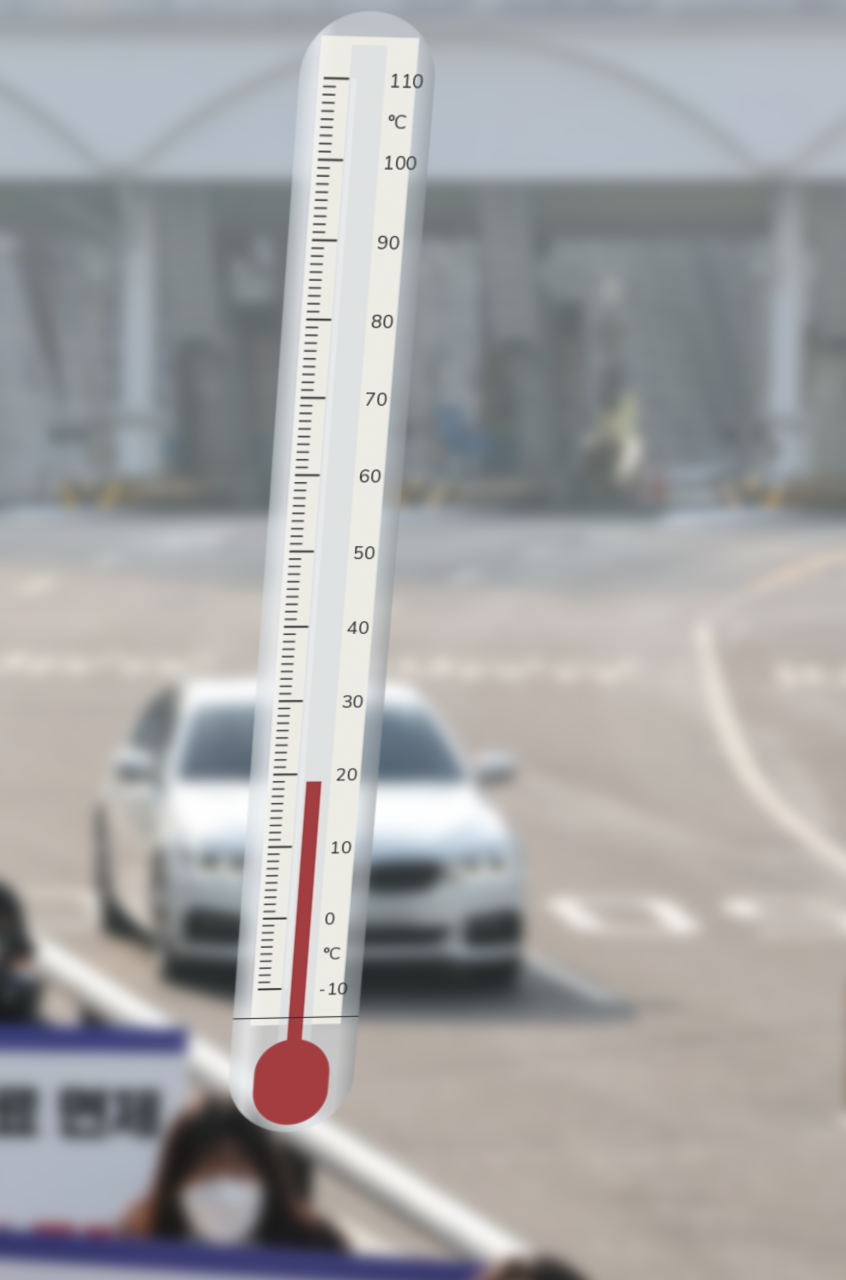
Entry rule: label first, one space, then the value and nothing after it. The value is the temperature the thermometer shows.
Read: 19 °C
